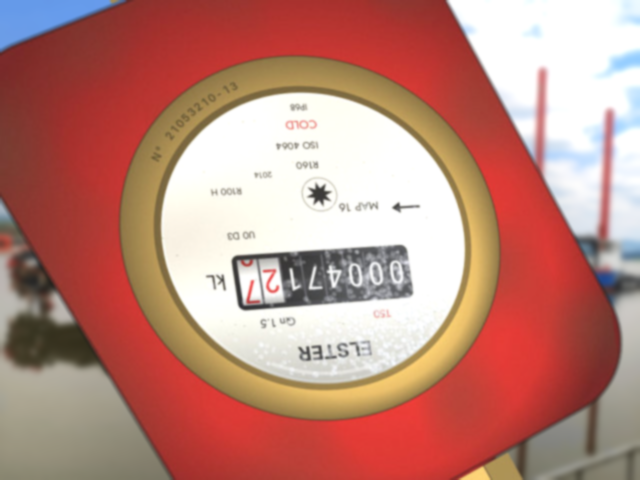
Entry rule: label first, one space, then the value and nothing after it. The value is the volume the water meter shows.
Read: 471.27 kL
